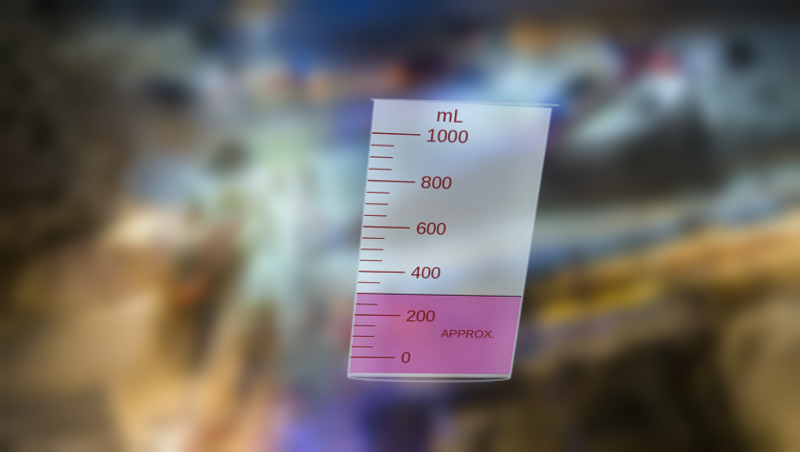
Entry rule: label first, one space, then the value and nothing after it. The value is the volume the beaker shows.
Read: 300 mL
